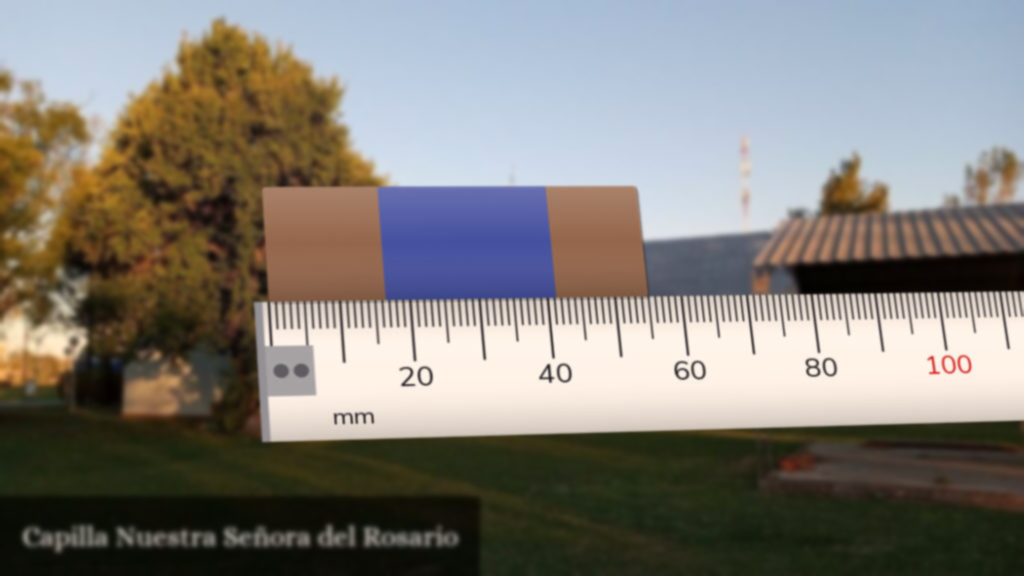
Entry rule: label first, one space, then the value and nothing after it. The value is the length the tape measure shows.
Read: 55 mm
